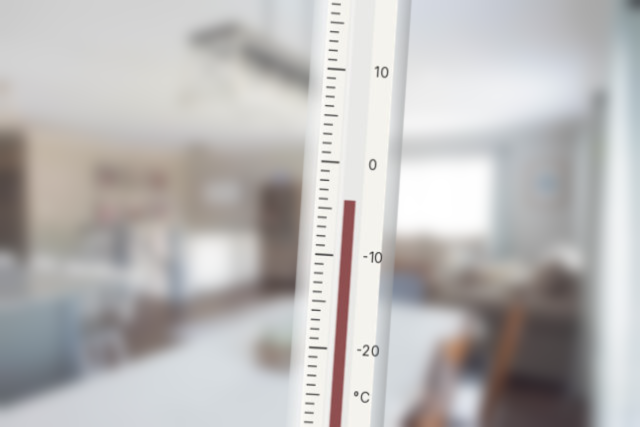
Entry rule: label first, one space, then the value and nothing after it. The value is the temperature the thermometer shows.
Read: -4 °C
